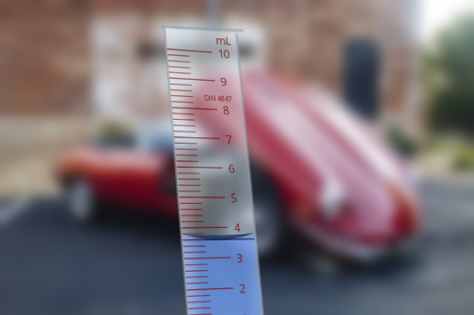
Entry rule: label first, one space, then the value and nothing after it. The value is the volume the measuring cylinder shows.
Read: 3.6 mL
